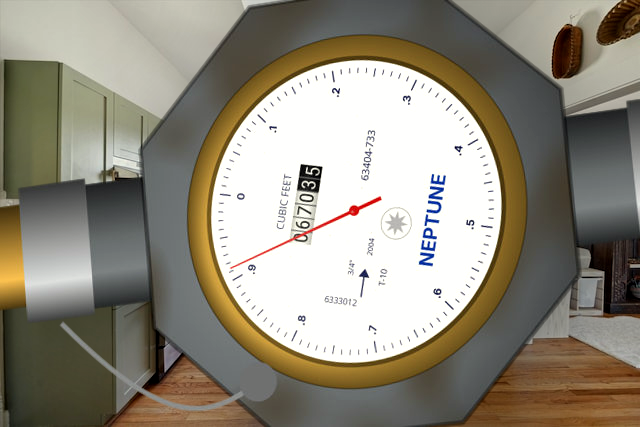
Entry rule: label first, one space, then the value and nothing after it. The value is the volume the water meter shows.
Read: 67034.91 ft³
